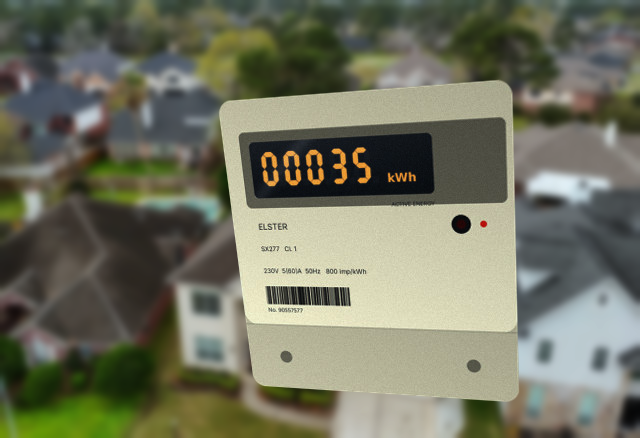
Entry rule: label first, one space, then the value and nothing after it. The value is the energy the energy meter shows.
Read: 35 kWh
